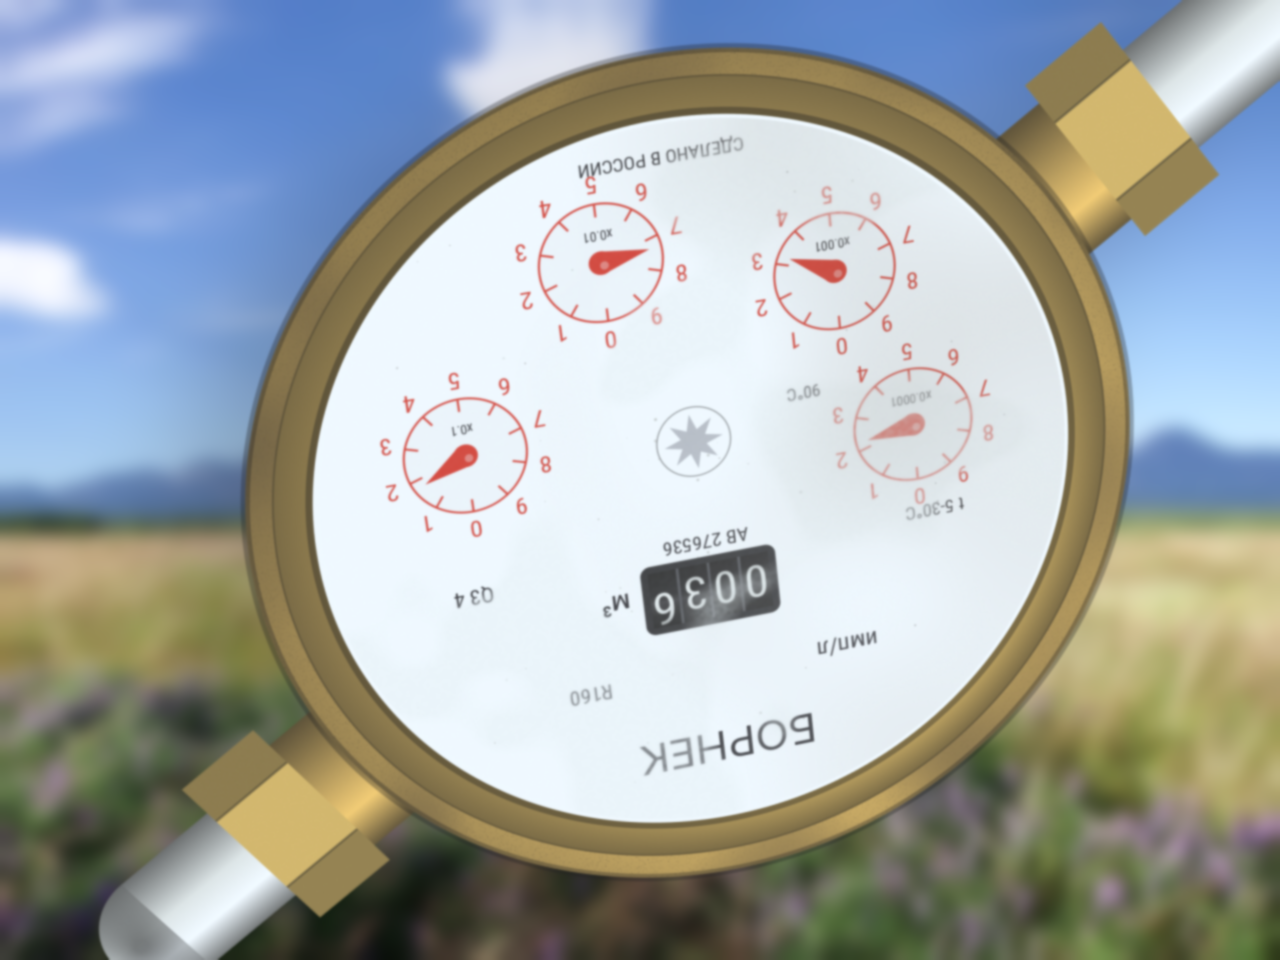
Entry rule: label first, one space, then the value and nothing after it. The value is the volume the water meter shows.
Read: 36.1732 m³
